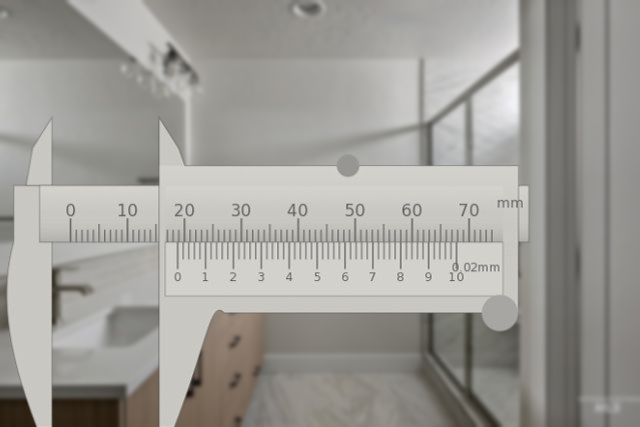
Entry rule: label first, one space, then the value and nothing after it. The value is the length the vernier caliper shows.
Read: 18.8 mm
